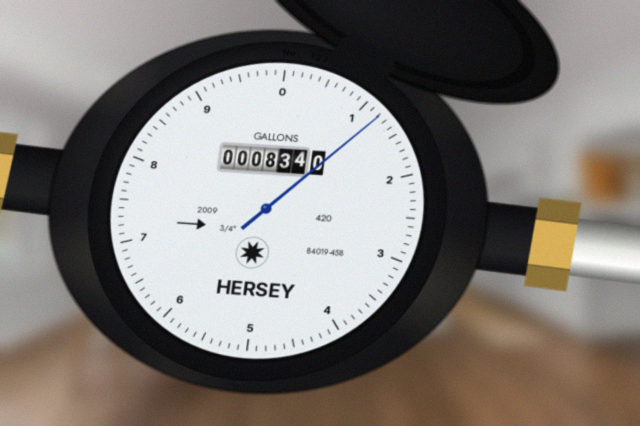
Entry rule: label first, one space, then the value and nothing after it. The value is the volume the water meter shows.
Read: 8341.2 gal
